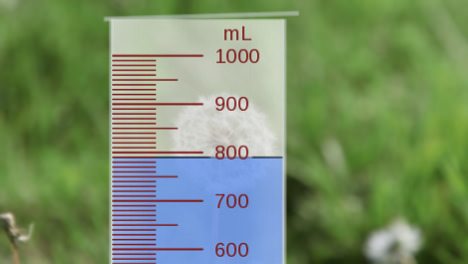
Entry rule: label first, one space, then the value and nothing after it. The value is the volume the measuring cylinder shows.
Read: 790 mL
